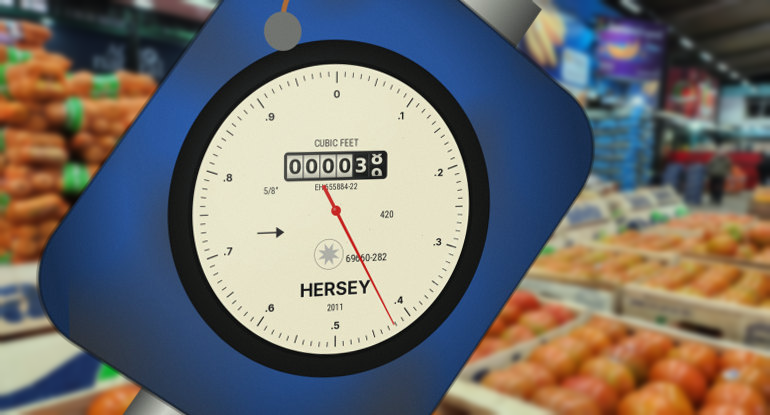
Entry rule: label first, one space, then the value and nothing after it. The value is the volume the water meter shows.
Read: 38.42 ft³
